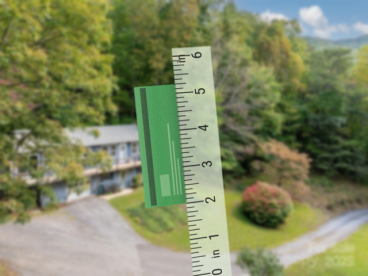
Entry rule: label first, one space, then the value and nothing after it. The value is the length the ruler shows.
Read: 3.25 in
